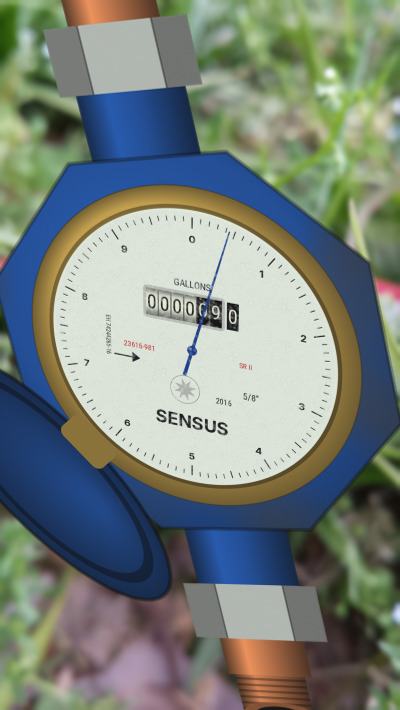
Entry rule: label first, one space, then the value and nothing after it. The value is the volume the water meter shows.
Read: 90.4 gal
